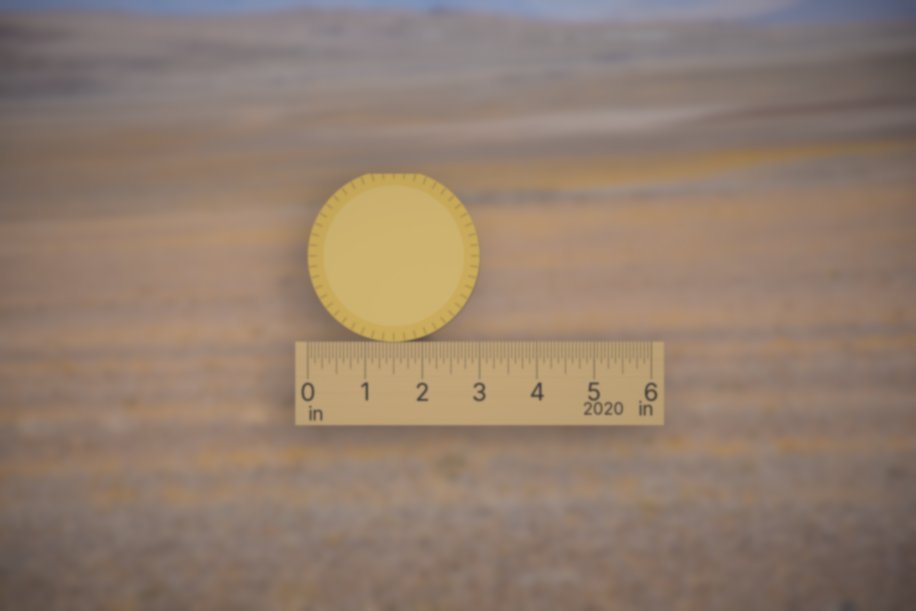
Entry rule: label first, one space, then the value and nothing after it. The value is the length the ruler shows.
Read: 3 in
